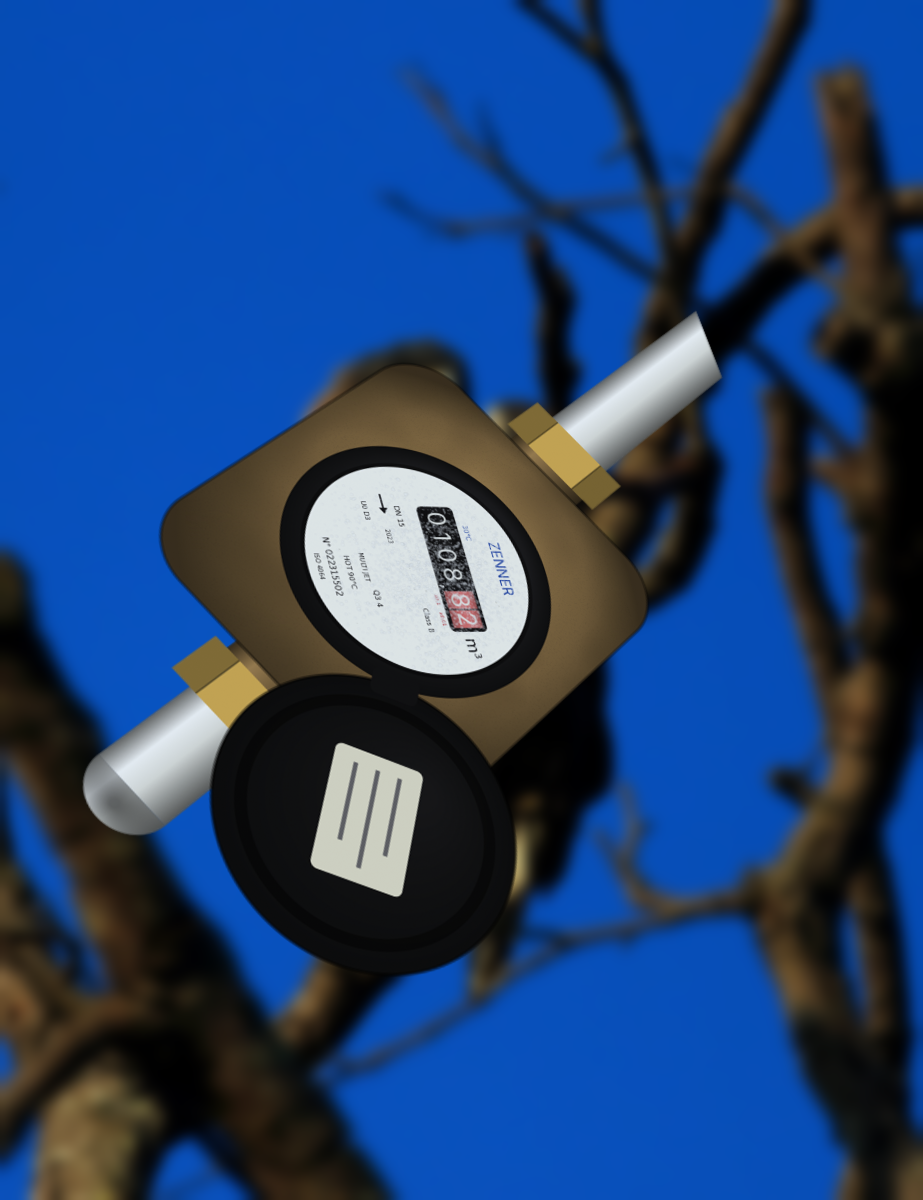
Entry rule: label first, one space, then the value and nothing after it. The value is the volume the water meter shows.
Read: 108.82 m³
